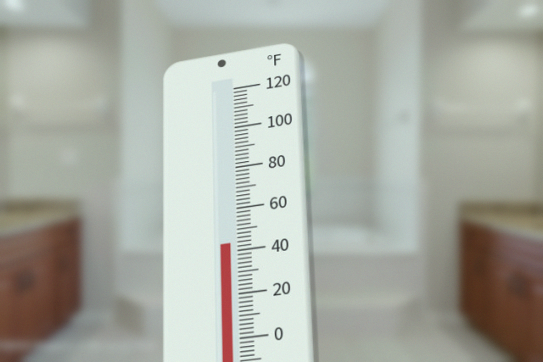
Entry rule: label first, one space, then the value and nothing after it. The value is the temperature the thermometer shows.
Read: 44 °F
